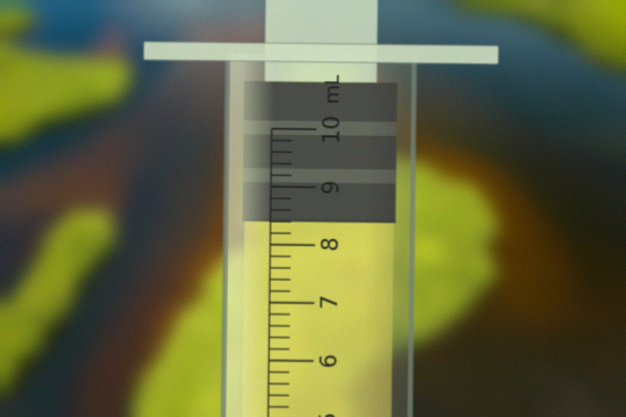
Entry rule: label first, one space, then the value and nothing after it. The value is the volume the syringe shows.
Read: 8.4 mL
